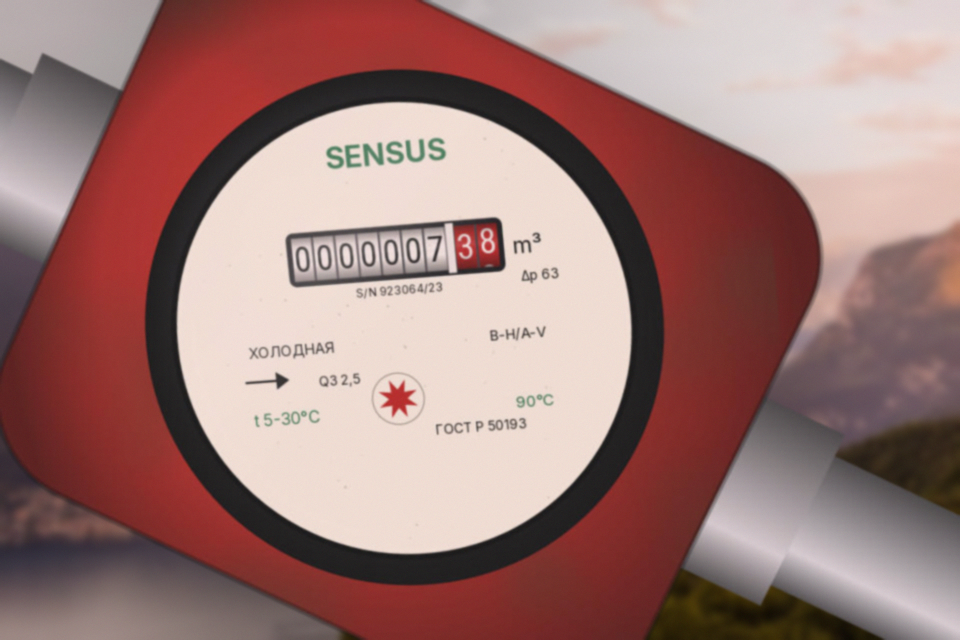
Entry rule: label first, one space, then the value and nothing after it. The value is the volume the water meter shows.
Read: 7.38 m³
